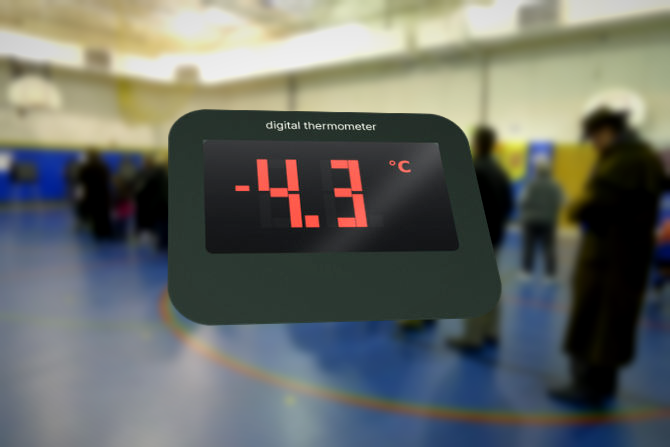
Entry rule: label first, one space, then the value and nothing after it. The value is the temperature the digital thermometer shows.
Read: -4.3 °C
